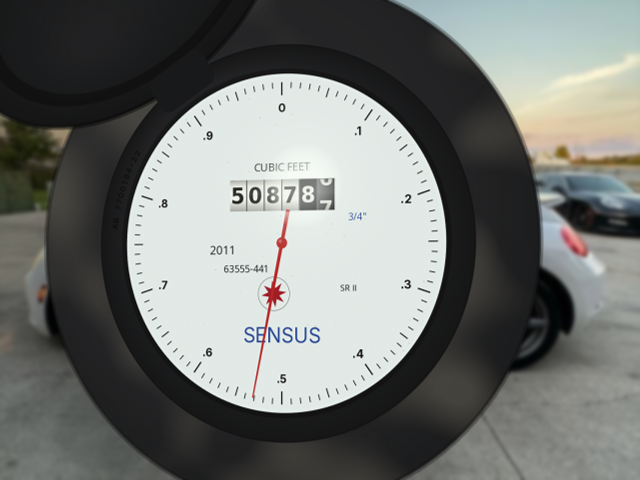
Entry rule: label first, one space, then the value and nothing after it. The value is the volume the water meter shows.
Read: 508786.53 ft³
